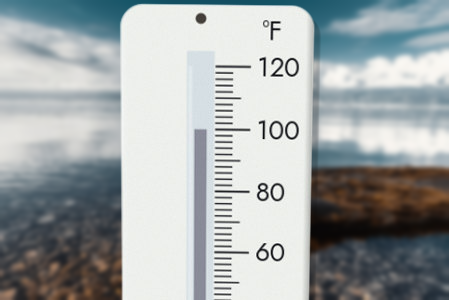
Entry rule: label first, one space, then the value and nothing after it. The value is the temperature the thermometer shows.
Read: 100 °F
